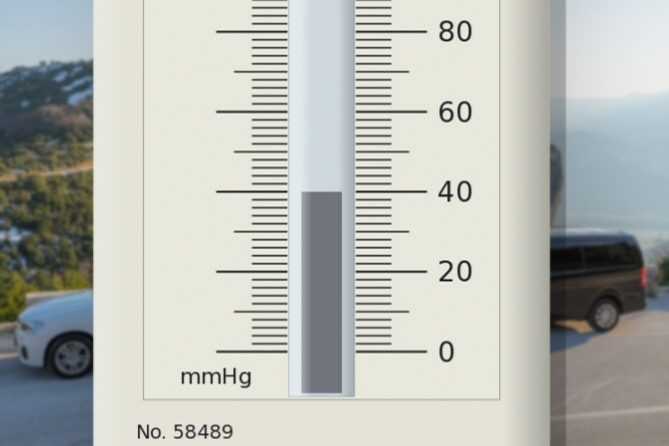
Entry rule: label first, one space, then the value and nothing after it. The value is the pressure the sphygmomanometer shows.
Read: 40 mmHg
